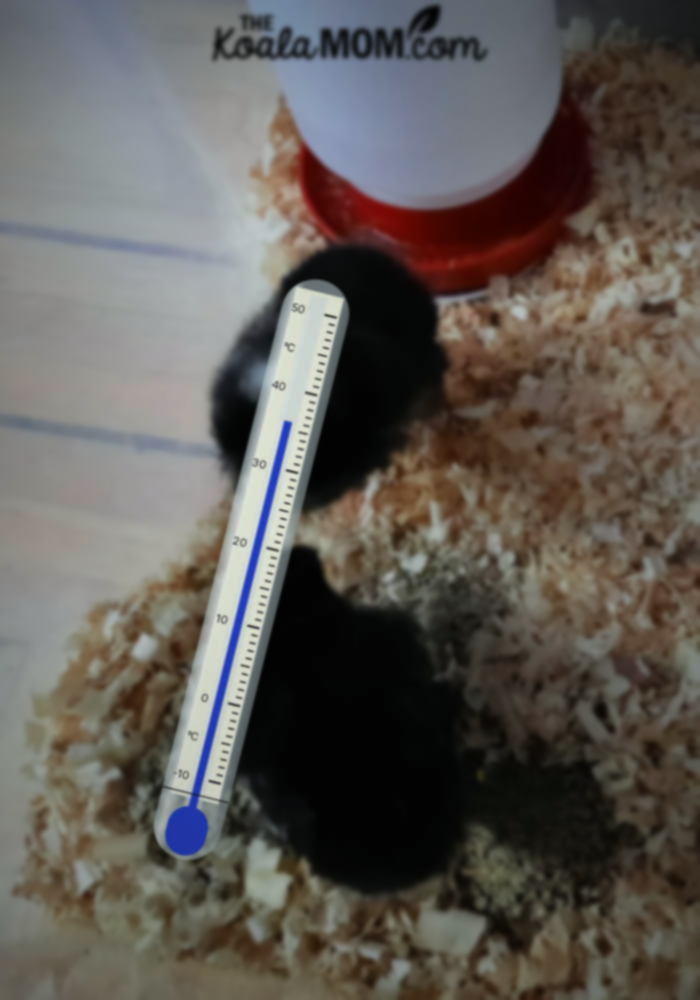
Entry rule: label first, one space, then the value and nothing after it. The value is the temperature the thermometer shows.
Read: 36 °C
